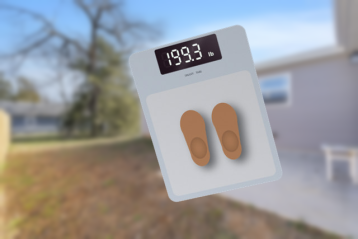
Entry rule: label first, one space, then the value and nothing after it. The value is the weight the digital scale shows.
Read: 199.3 lb
